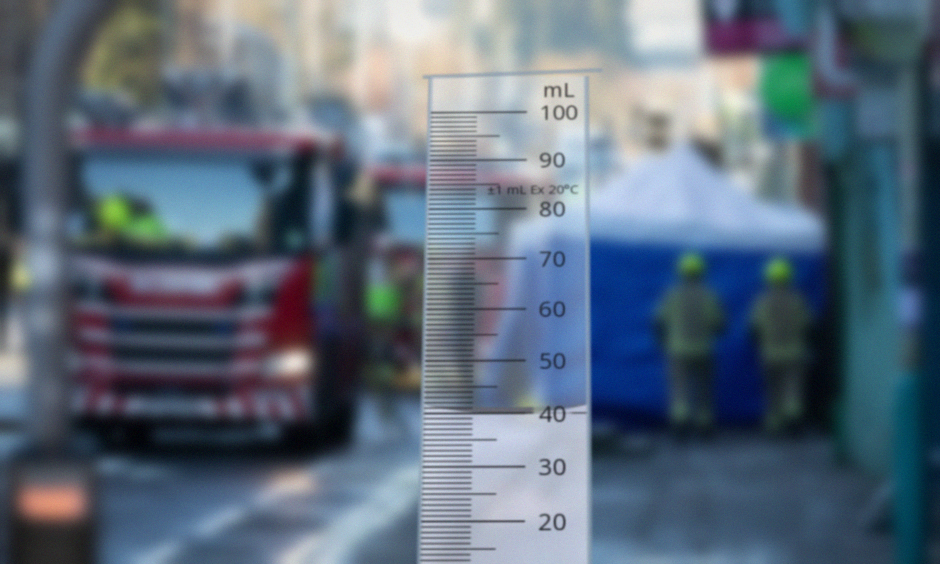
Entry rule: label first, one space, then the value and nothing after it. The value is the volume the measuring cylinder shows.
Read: 40 mL
